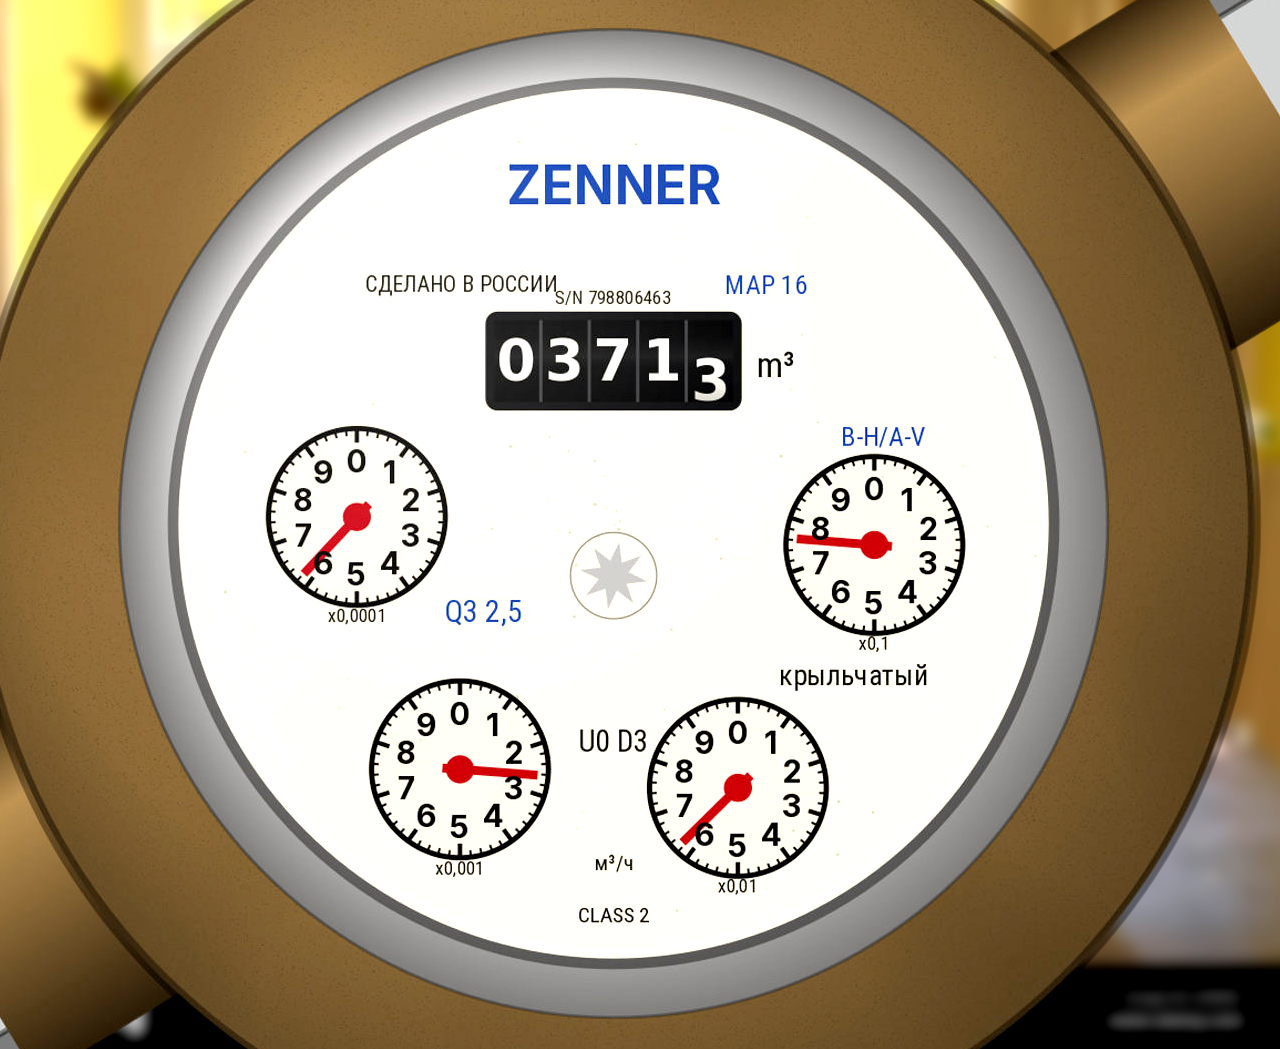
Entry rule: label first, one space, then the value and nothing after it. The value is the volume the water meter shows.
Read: 3712.7626 m³
